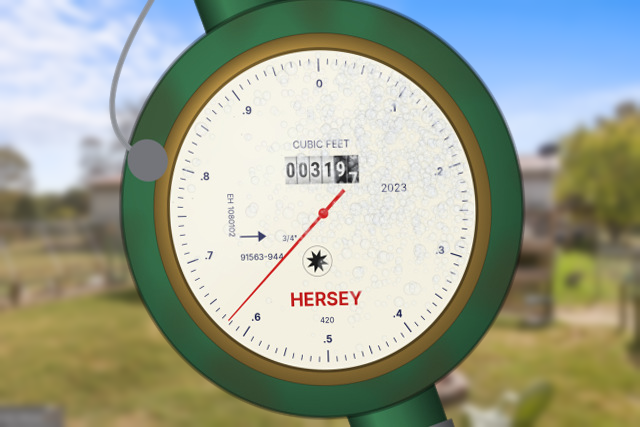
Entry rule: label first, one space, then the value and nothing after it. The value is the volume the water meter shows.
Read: 3196.62 ft³
